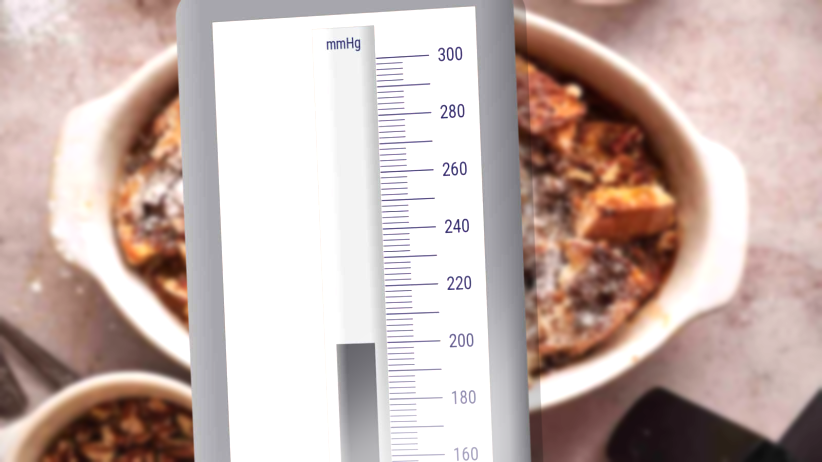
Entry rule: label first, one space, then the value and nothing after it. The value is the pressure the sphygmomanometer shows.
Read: 200 mmHg
